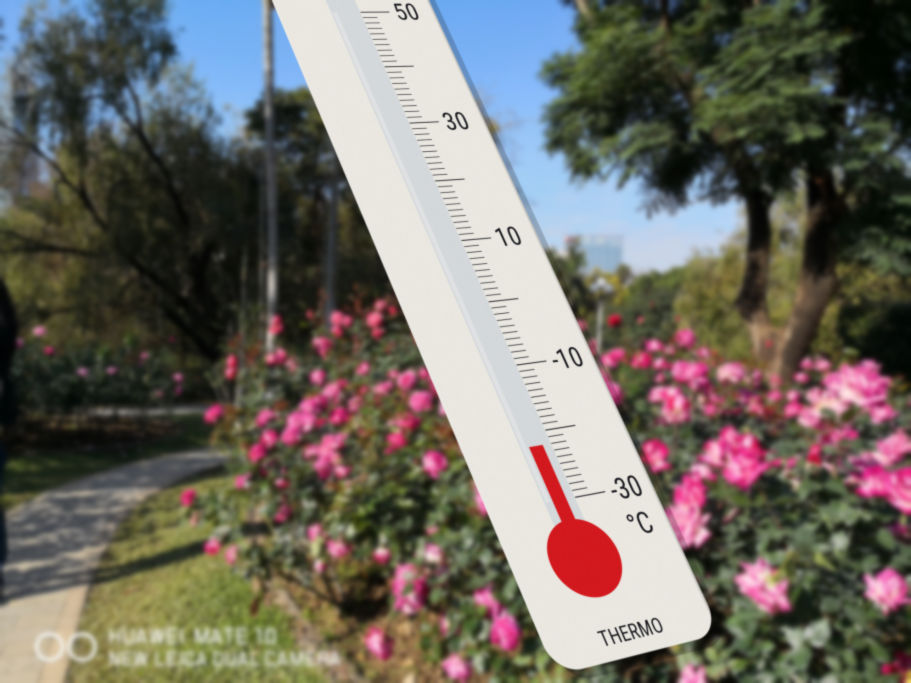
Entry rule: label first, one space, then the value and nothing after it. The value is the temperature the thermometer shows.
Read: -22 °C
